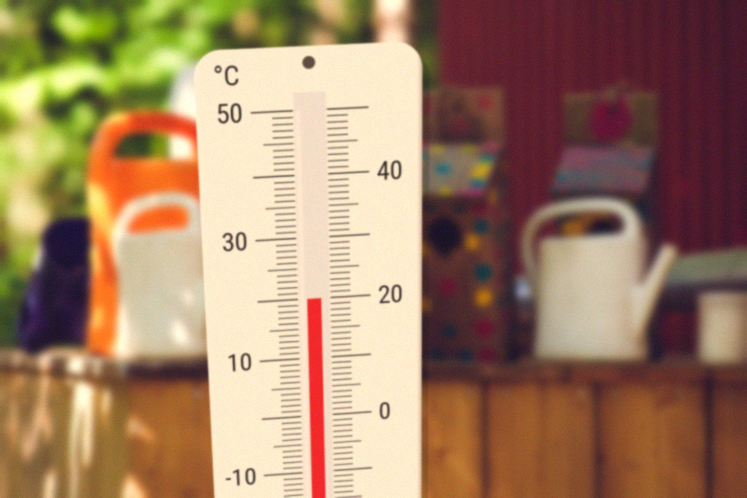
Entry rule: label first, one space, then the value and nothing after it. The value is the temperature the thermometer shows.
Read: 20 °C
